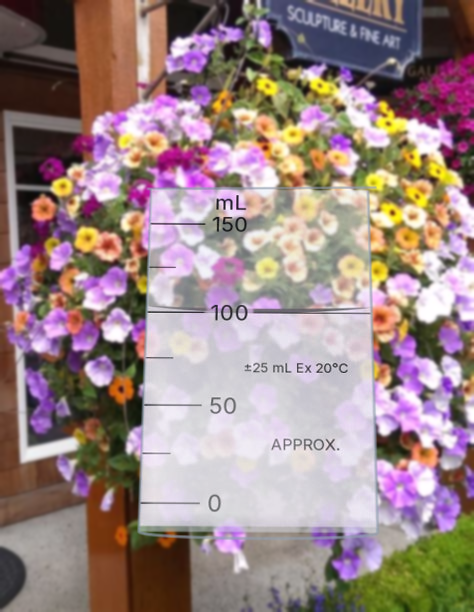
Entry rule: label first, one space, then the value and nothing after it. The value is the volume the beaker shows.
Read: 100 mL
